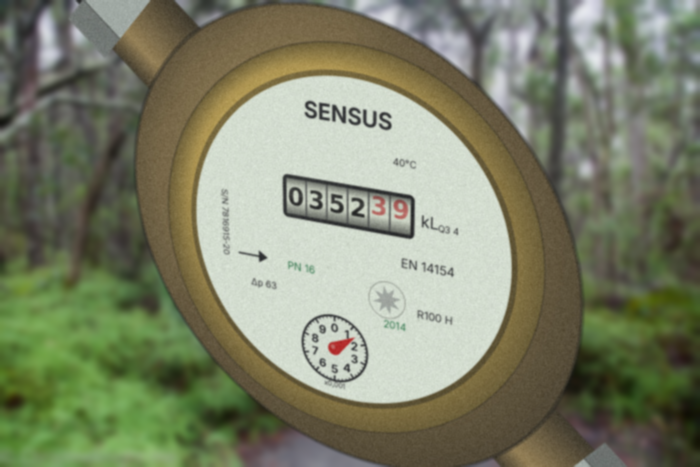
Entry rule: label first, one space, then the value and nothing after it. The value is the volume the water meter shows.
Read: 352.391 kL
